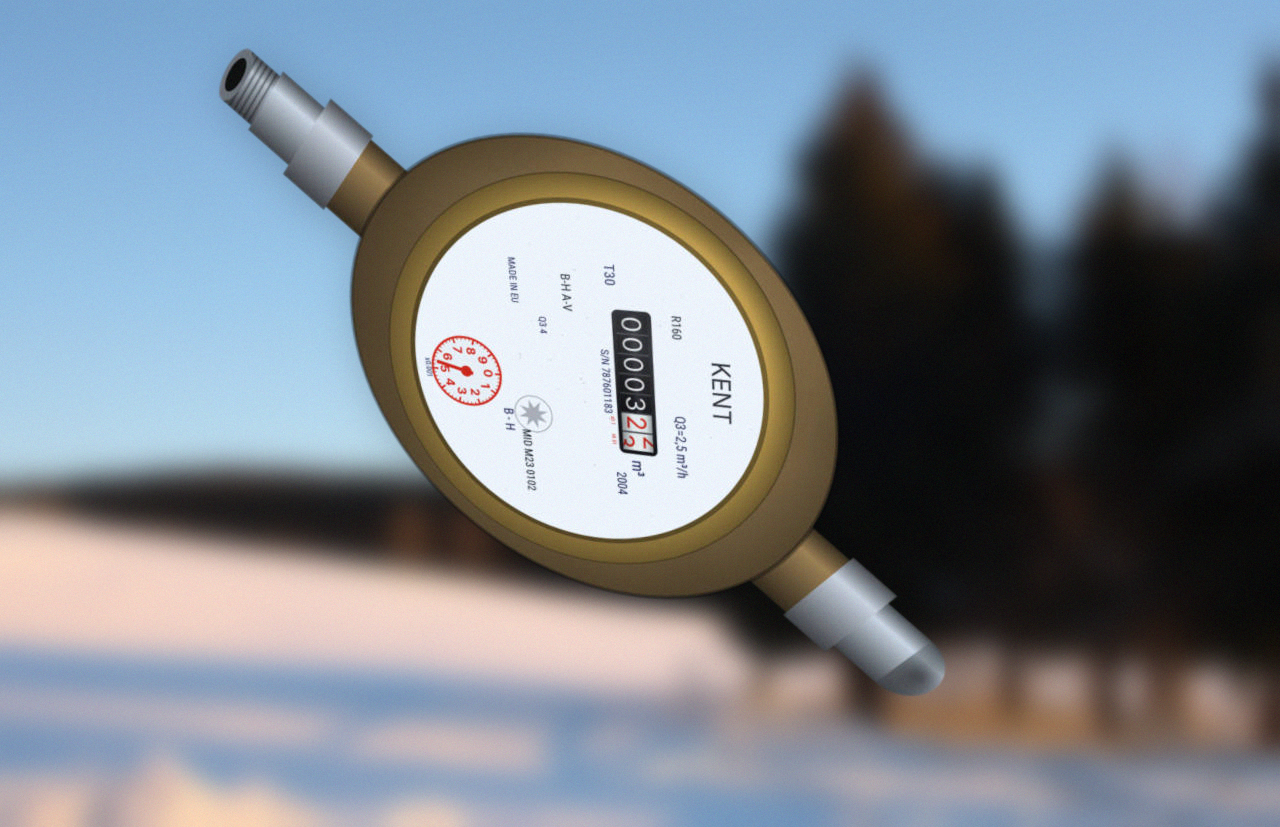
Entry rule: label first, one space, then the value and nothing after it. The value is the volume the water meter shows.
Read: 3.225 m³
